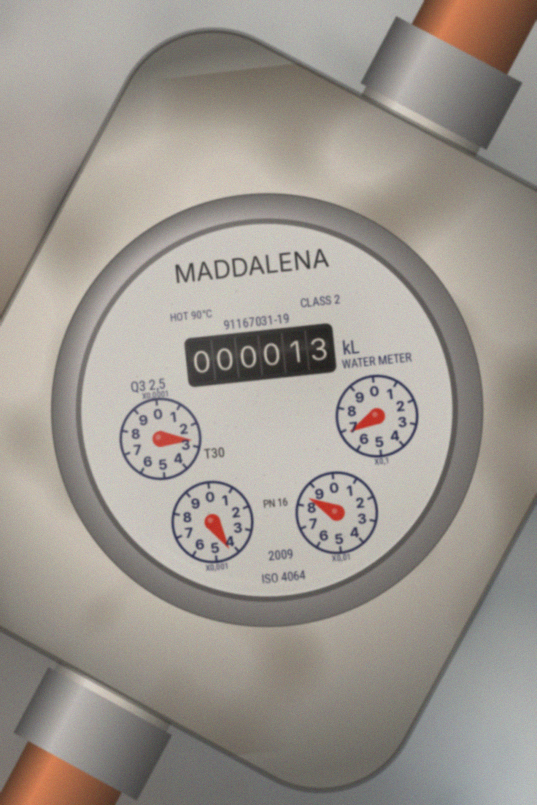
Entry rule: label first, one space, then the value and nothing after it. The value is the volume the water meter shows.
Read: 13.6842 kL
